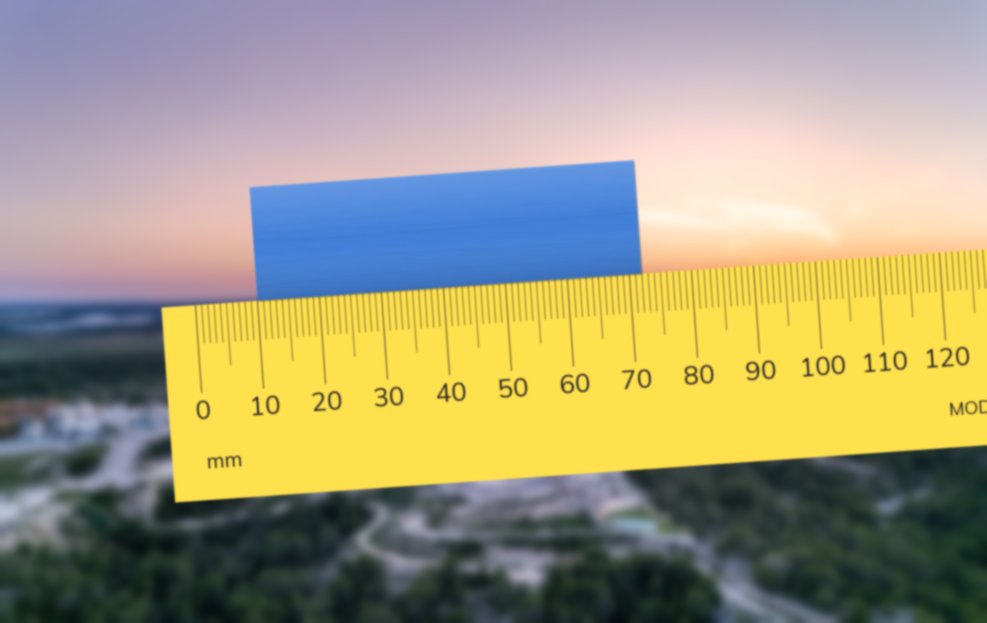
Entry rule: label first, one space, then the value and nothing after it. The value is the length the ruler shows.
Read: 62 mm
